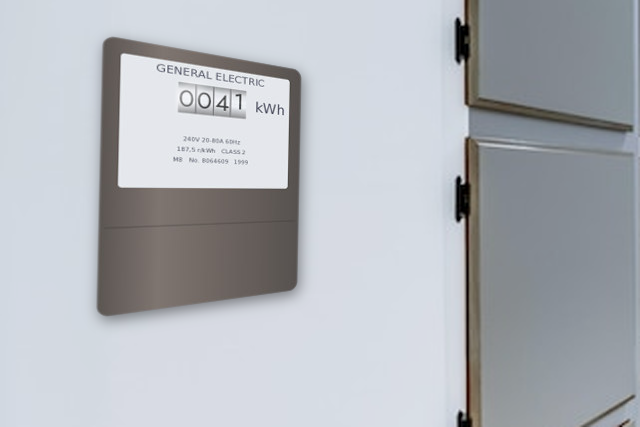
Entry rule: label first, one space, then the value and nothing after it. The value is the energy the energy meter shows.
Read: 41 kWh
